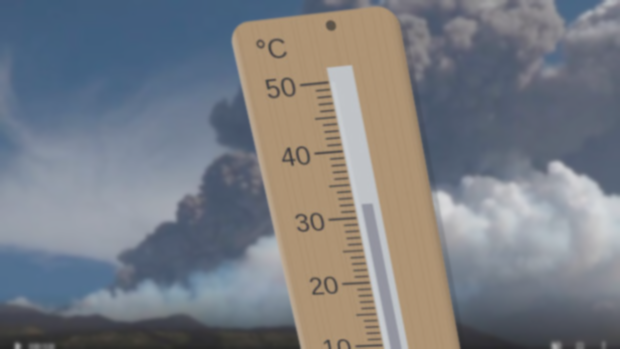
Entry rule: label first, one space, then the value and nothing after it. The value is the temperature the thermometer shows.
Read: 32 °C
